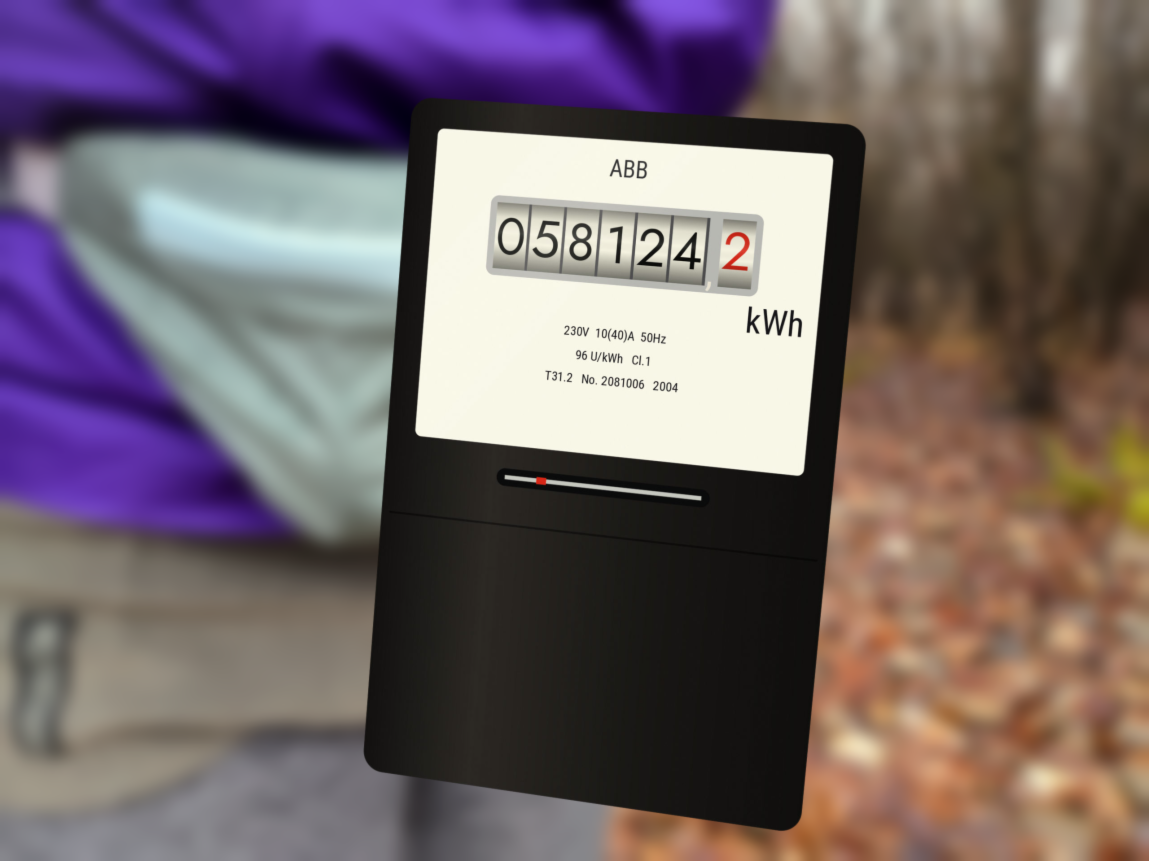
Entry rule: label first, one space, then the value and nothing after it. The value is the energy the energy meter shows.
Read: 58124.2 kWh
